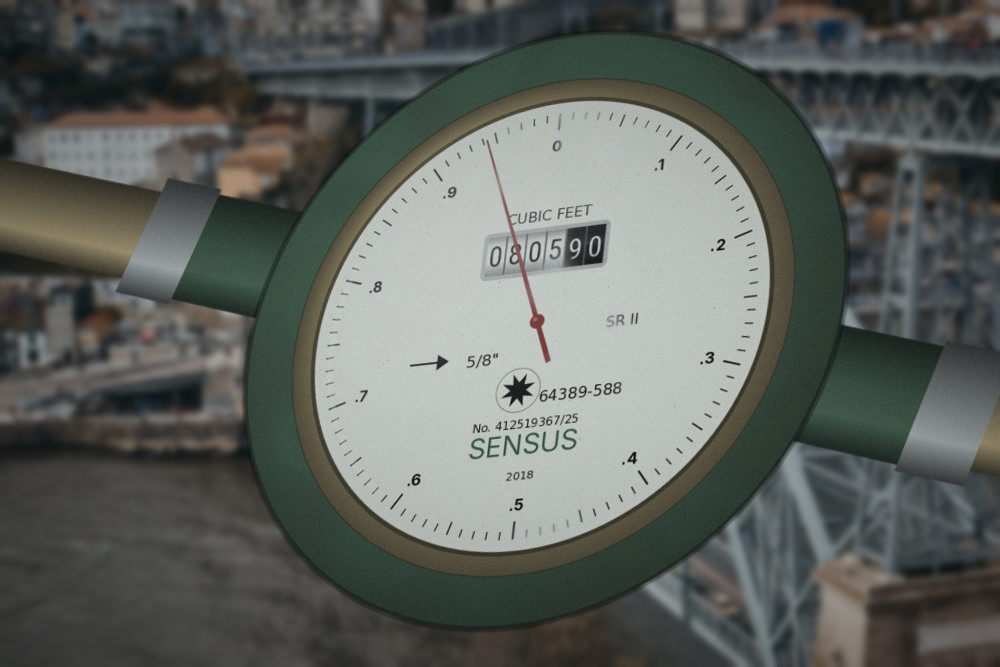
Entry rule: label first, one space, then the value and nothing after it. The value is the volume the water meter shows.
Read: 80589.94 ft³
